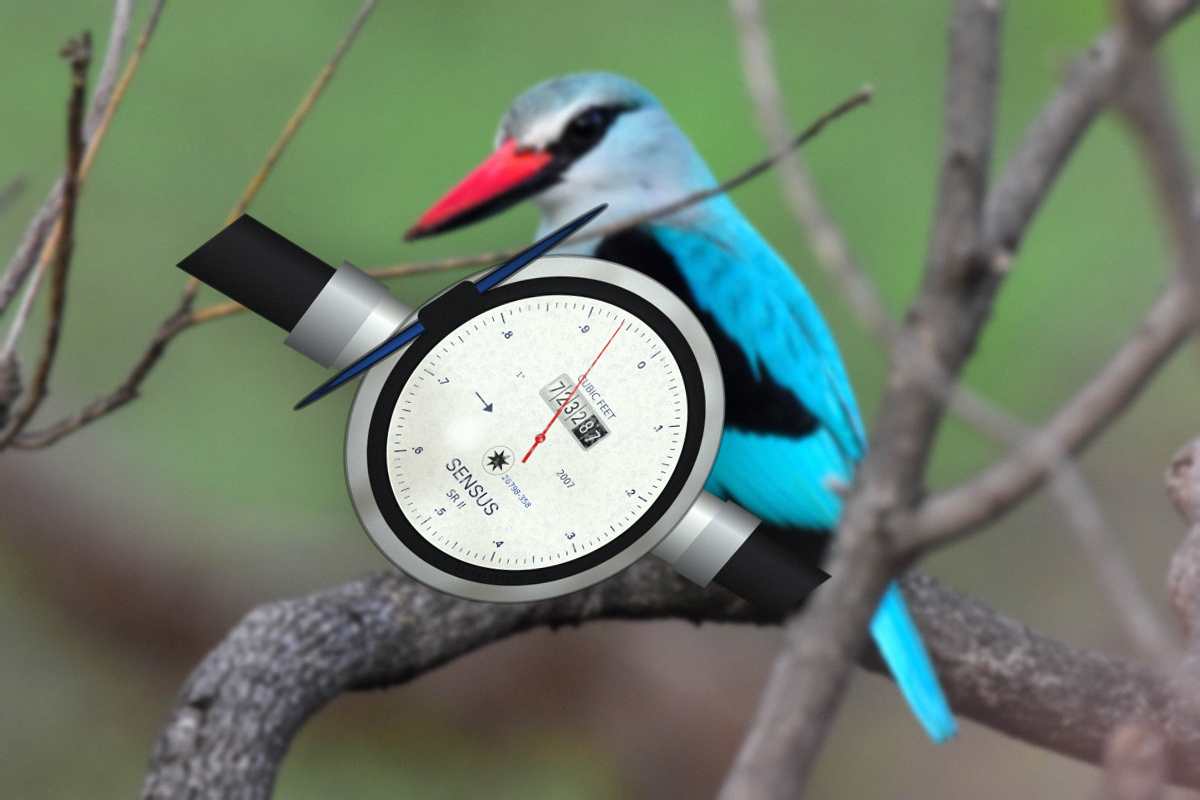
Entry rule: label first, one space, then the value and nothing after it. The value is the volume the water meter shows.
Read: 723286.94 ft³
